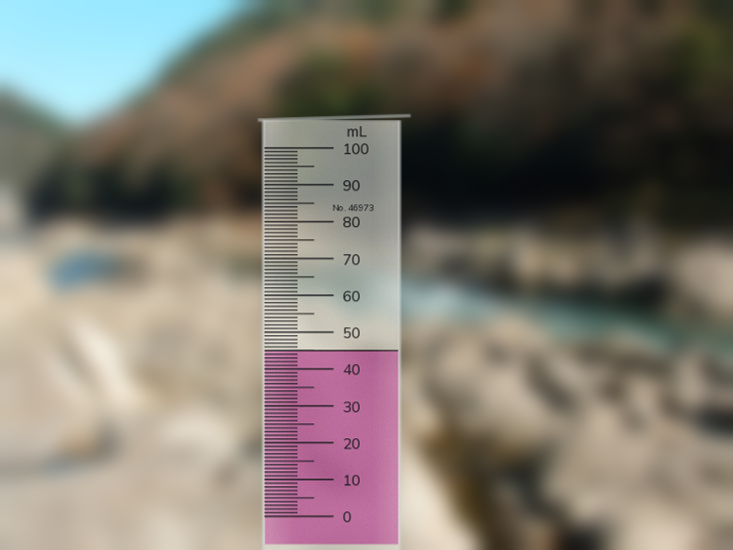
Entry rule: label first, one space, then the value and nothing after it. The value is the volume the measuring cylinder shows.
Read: 45 mL
